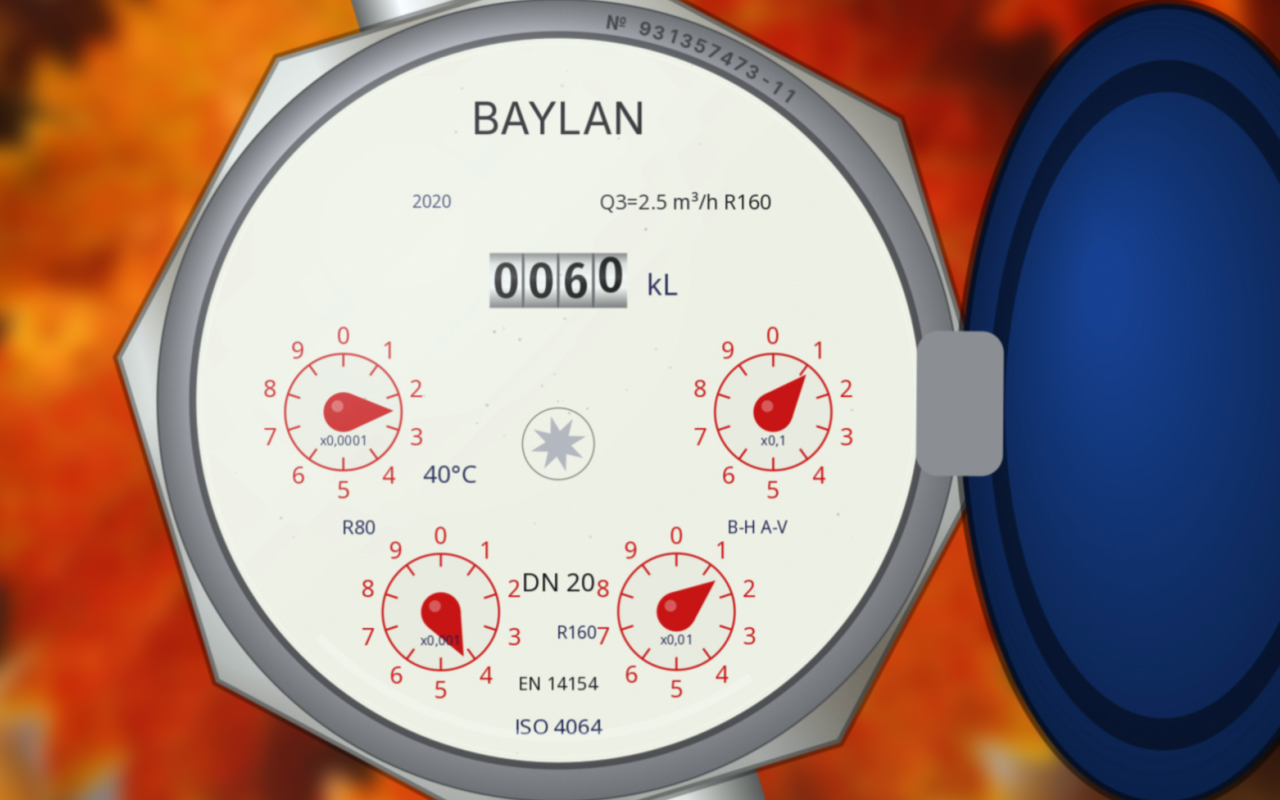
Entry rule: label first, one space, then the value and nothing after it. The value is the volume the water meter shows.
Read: 60.1142 kL
